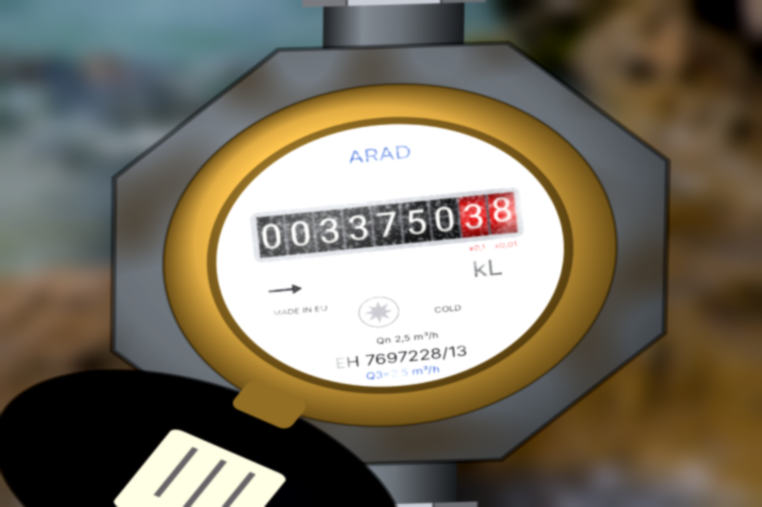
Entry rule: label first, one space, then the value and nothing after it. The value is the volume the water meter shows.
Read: 33750.38 kL
